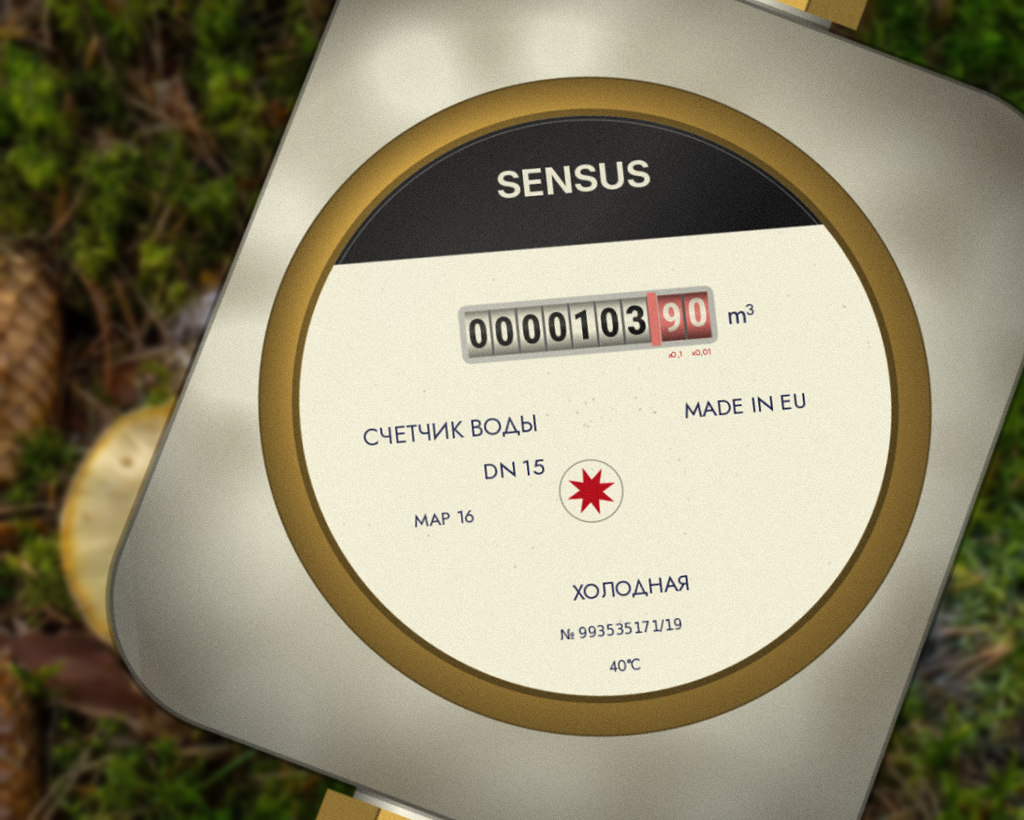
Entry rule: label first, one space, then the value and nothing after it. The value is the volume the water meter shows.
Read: 103.90 m³
